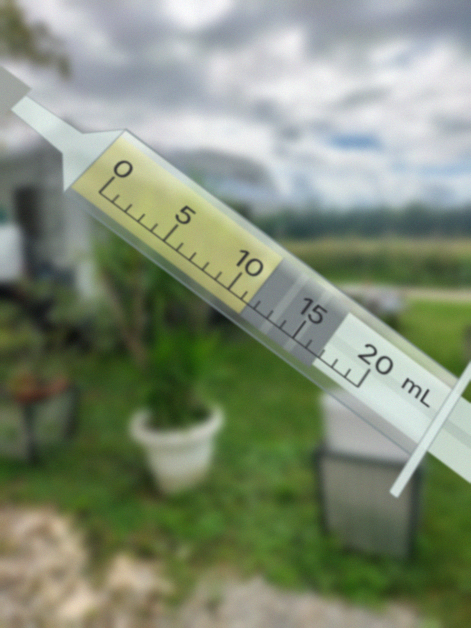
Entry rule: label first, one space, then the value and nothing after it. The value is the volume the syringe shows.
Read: 11.5 mL
